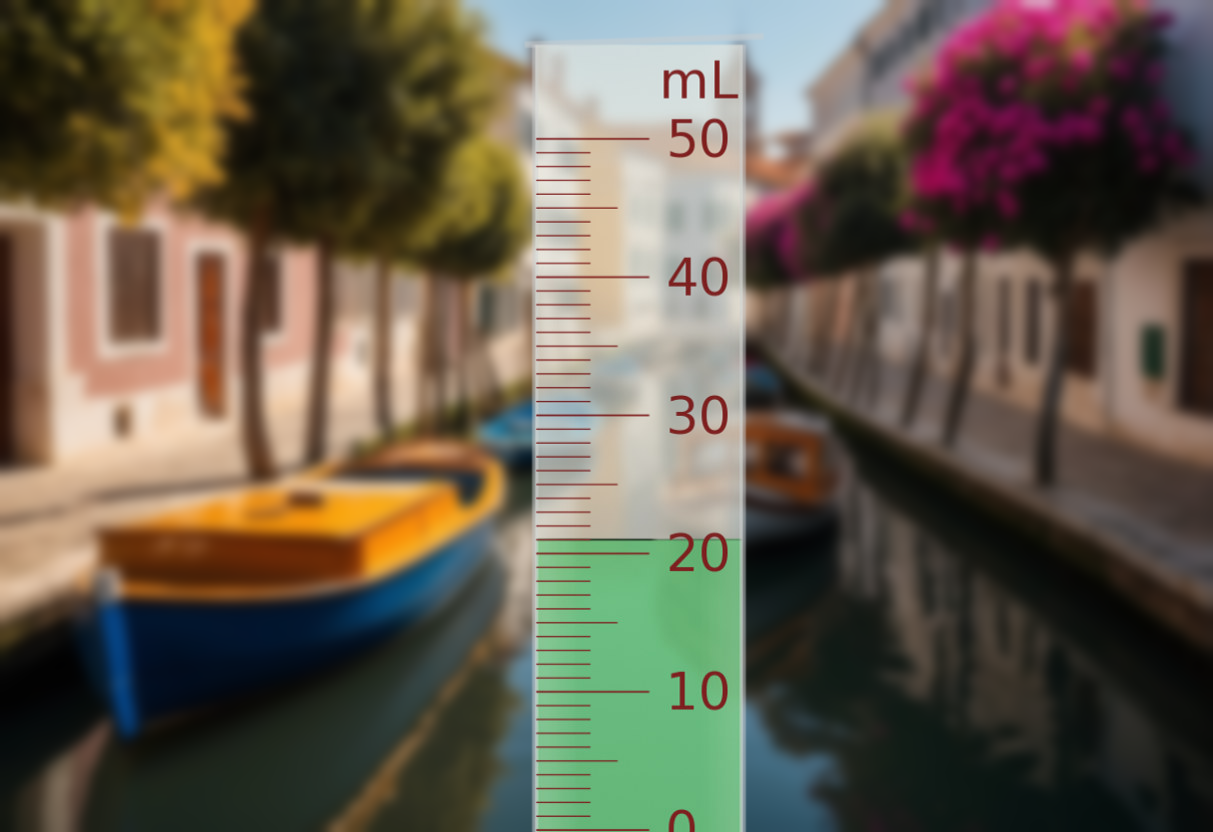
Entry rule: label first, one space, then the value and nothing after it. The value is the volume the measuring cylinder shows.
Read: 21 mL
